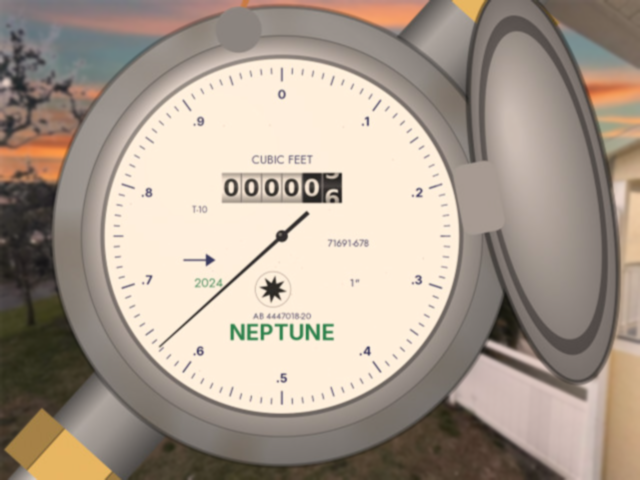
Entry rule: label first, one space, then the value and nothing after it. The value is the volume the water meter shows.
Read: 5.63 ft³
